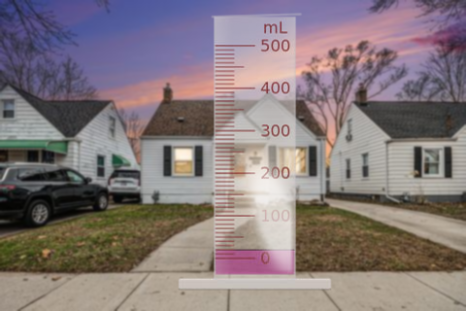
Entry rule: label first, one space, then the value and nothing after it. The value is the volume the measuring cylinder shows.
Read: 20 mL
